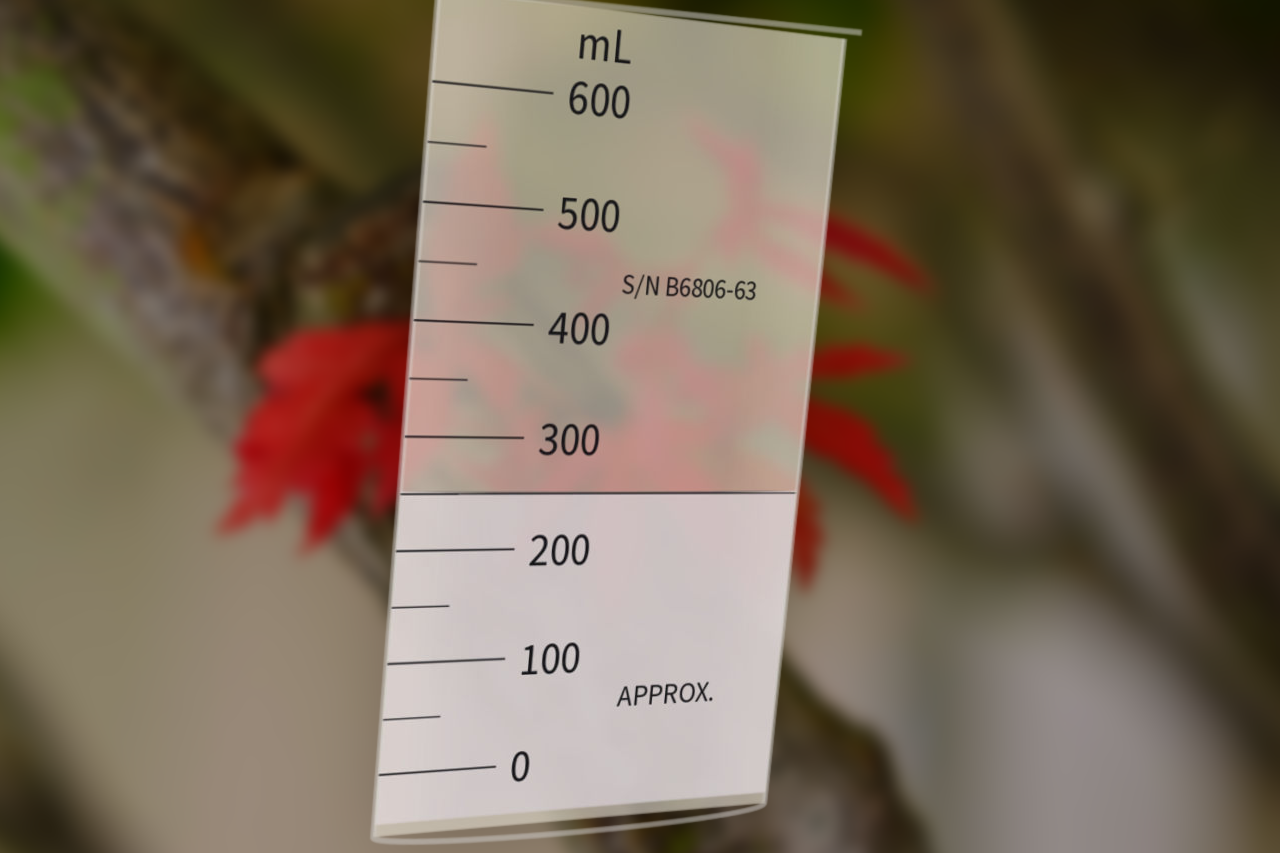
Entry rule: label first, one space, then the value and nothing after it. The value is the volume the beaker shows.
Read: 250 mL
